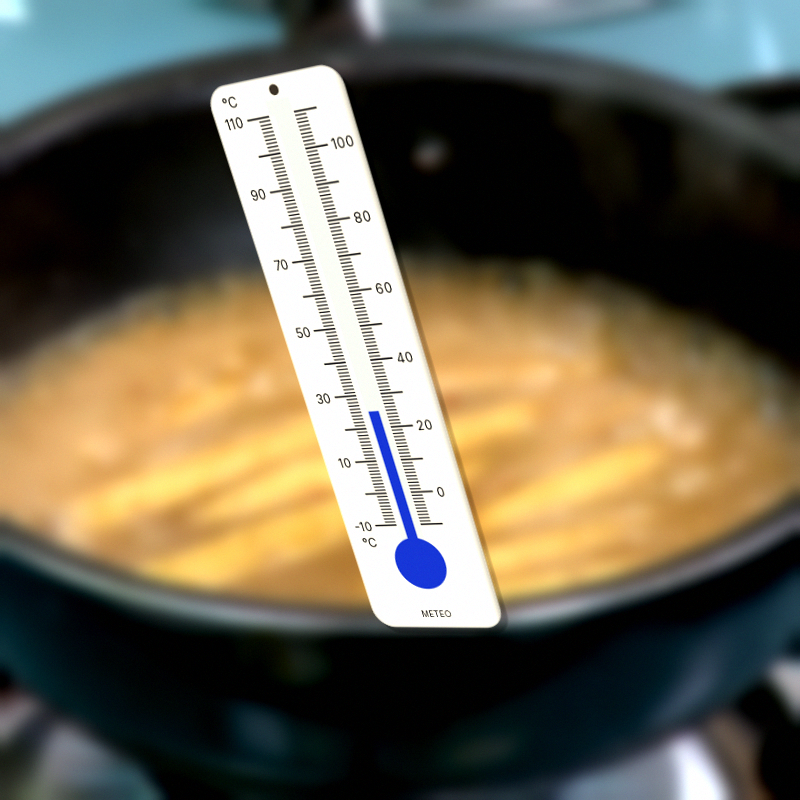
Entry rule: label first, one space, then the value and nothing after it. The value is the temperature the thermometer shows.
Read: 25 °C
